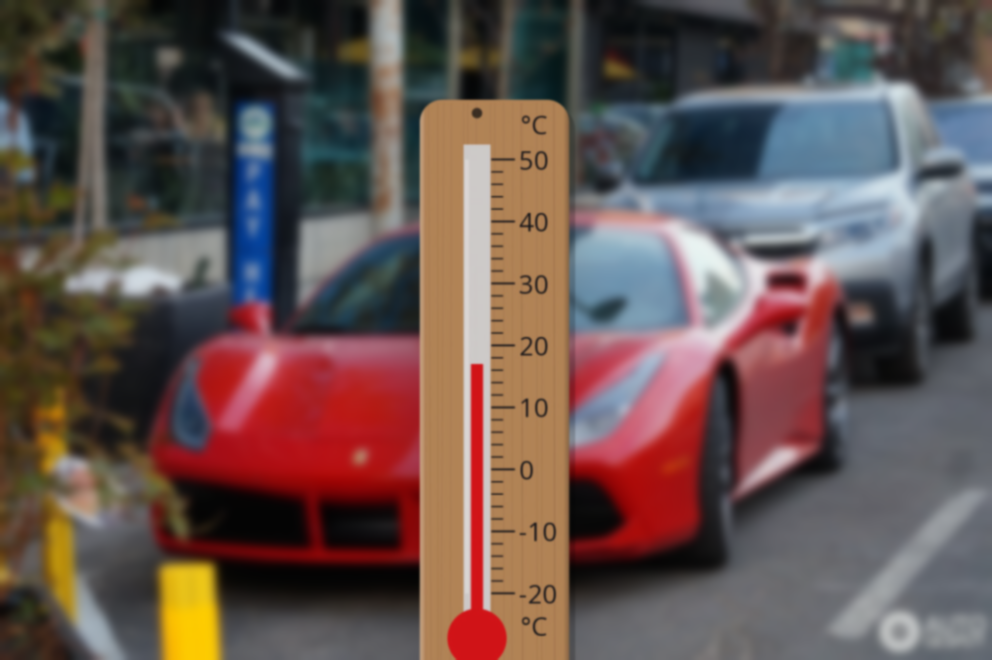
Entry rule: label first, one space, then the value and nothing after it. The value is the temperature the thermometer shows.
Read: 17 °C
